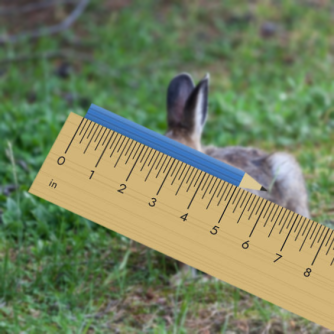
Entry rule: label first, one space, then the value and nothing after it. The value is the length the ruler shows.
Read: 5.875 in
